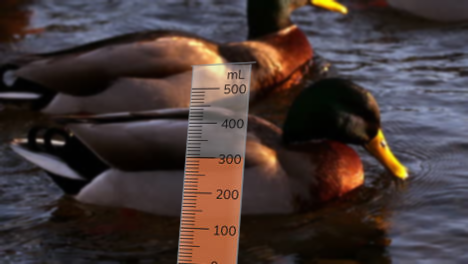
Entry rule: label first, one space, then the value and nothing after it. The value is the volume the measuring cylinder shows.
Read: 300 mL
